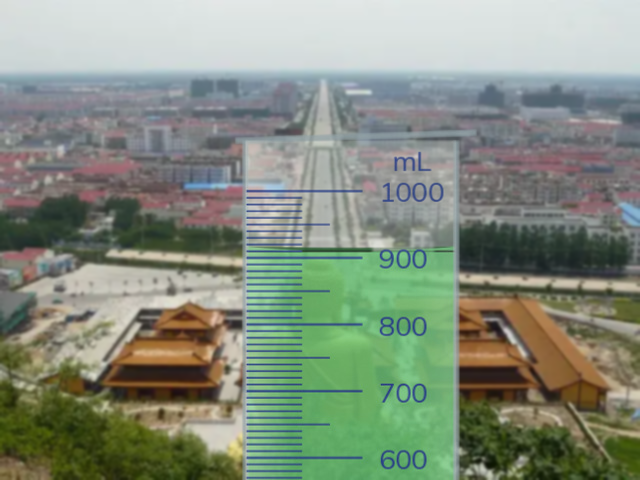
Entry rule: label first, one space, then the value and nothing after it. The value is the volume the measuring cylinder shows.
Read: 910 mL
